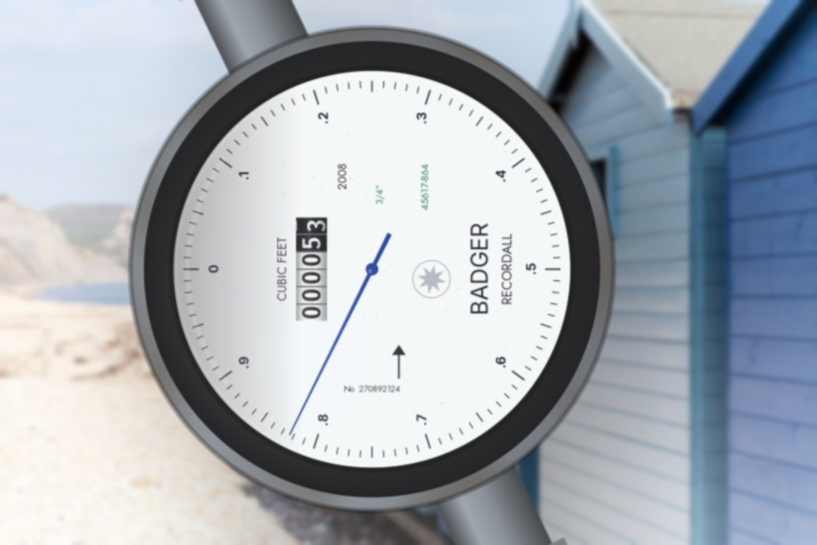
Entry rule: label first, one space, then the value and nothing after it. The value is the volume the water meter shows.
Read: 52.82 ft³
